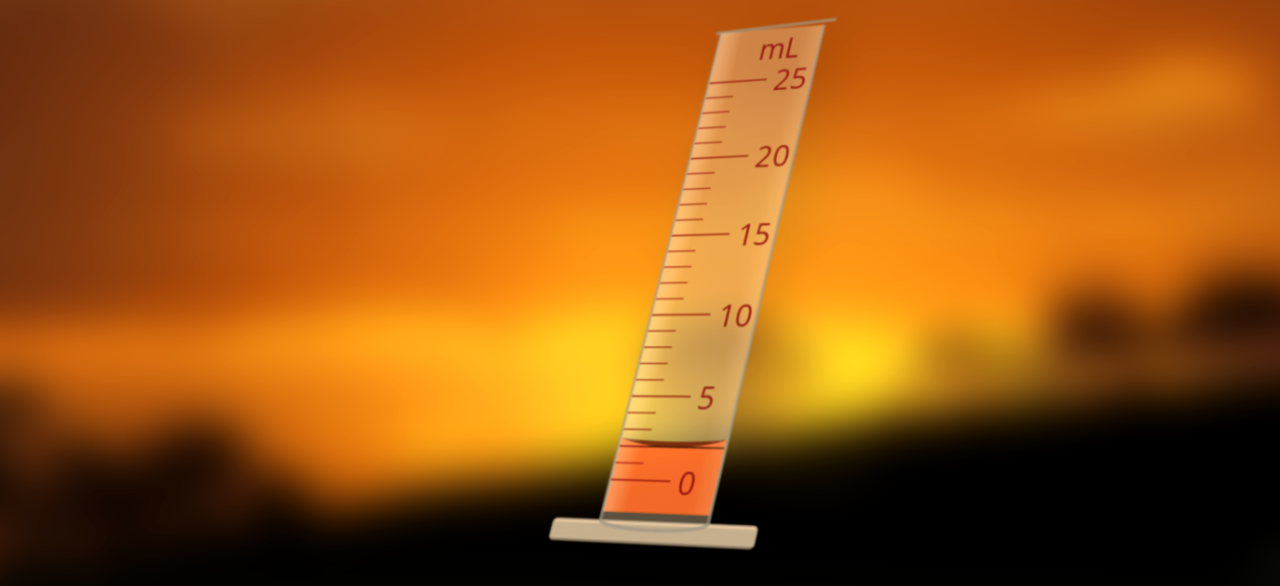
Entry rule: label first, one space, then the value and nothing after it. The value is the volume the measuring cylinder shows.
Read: 2 mL
